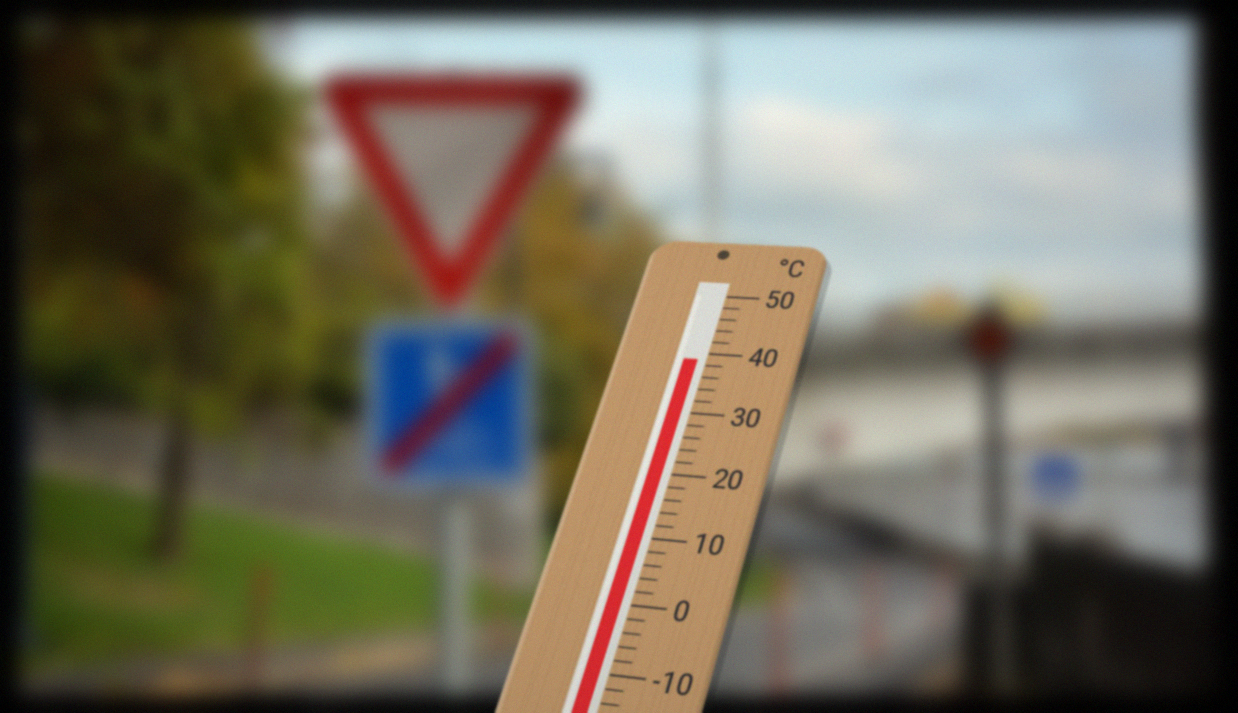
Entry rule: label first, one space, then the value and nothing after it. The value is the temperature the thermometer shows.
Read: 39 °C
